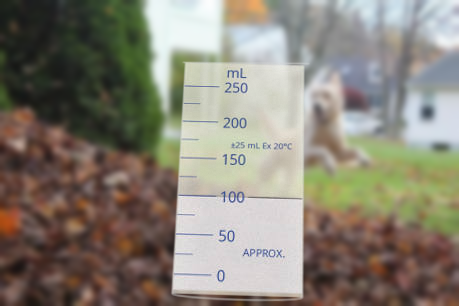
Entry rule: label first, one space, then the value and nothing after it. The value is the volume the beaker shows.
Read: 100 mL
